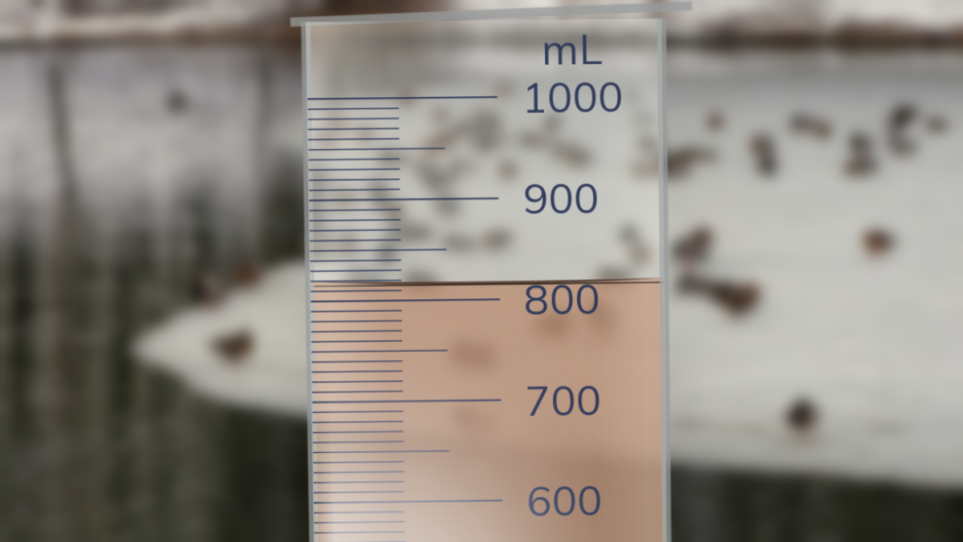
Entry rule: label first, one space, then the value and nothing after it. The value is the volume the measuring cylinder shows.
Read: 815 mL
